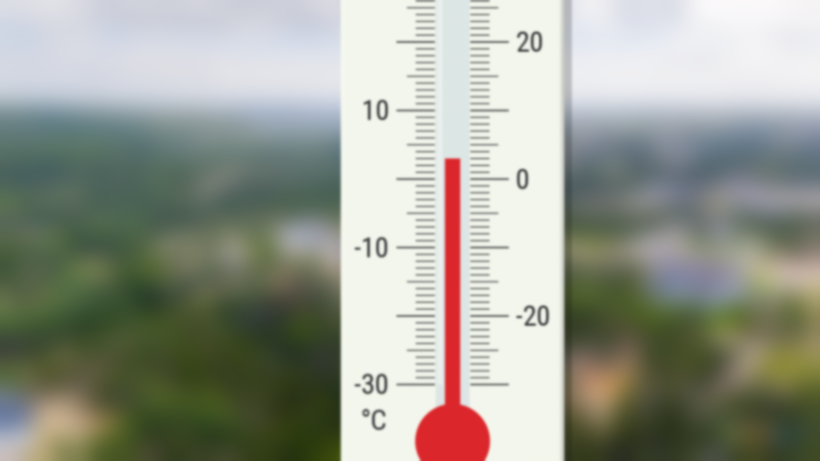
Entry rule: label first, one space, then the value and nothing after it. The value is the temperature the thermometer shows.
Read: 3 °C
